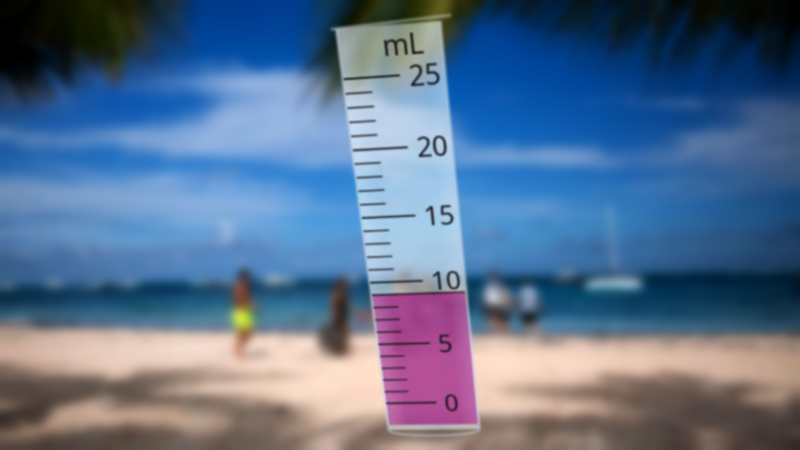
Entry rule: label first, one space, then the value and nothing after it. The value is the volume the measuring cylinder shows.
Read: 9 mL
